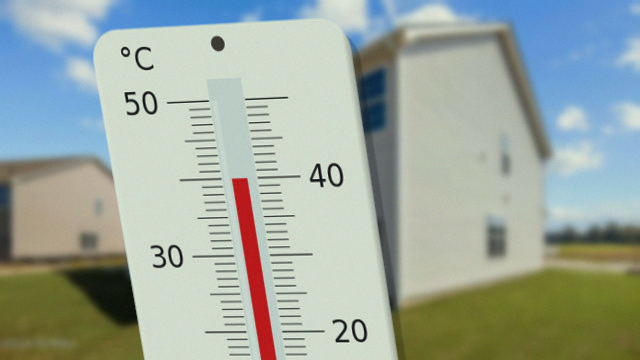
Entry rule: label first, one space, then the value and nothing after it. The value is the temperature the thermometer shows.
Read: 40 °C
